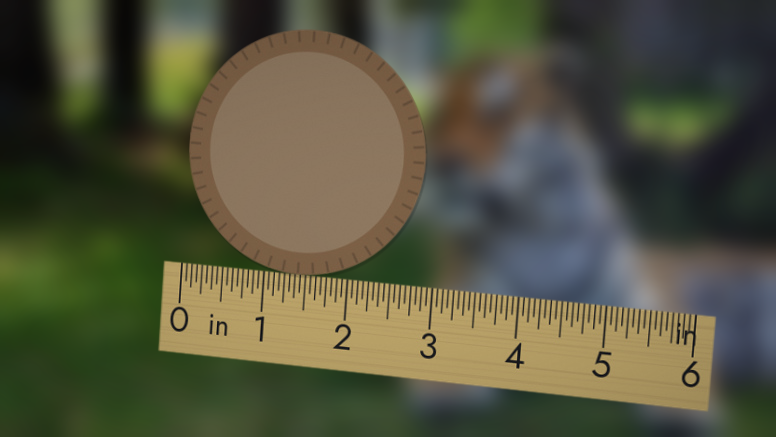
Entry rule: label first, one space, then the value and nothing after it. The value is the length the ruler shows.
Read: 2.8125 in
